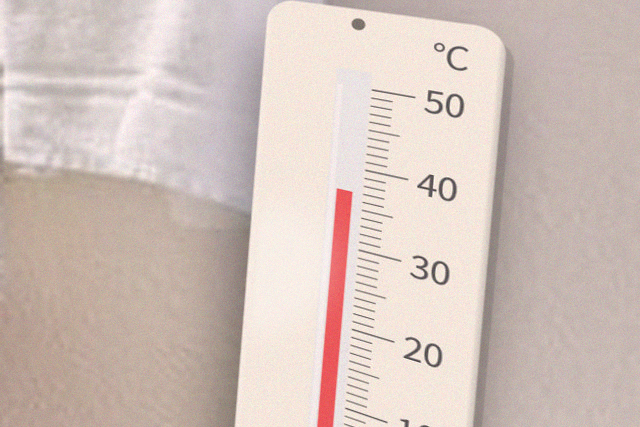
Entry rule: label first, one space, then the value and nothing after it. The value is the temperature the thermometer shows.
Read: 37 °C
